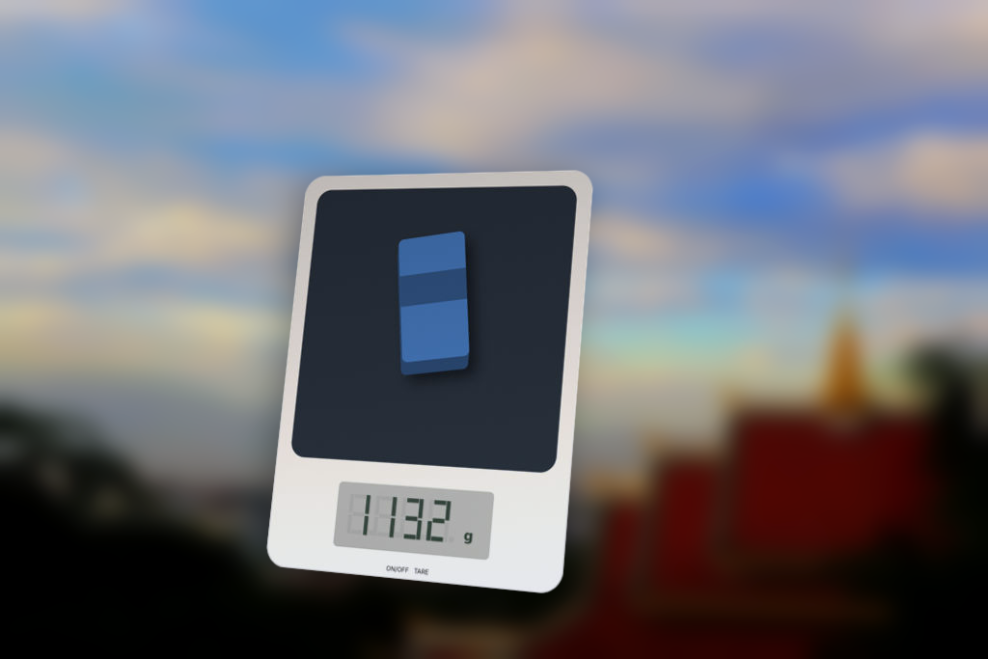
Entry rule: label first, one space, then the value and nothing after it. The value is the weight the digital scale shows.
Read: 1132 g
